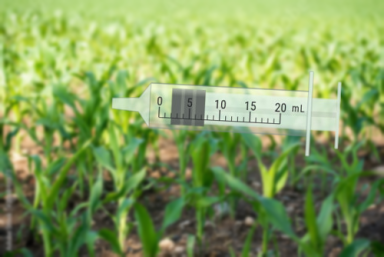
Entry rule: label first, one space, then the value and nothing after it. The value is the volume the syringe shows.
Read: 2 mL
